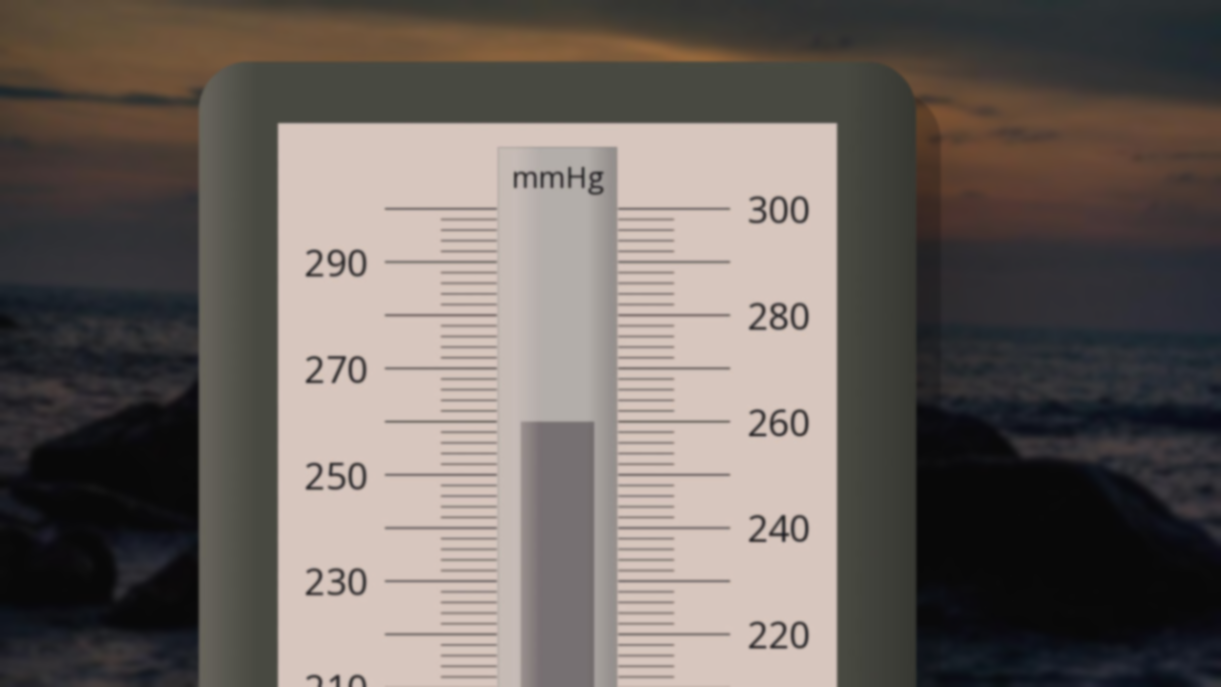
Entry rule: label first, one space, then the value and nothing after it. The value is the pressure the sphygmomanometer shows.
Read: 260 mmHg
